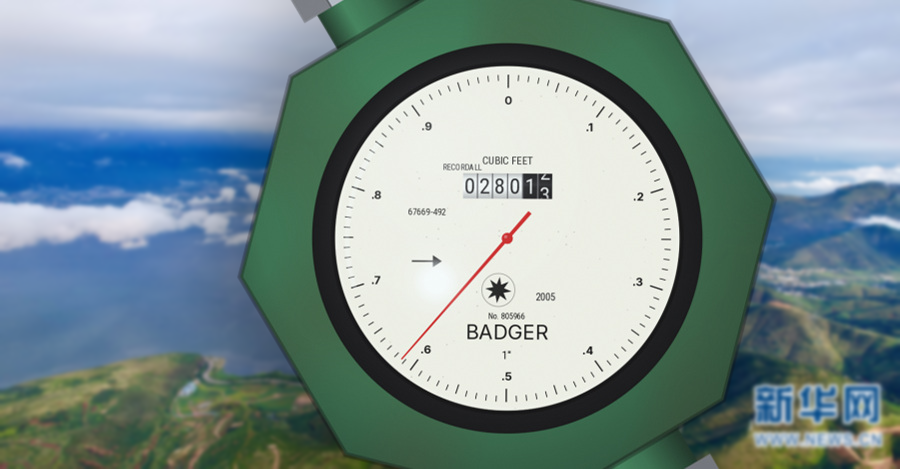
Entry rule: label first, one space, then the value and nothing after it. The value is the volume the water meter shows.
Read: 28012.61 ft³
